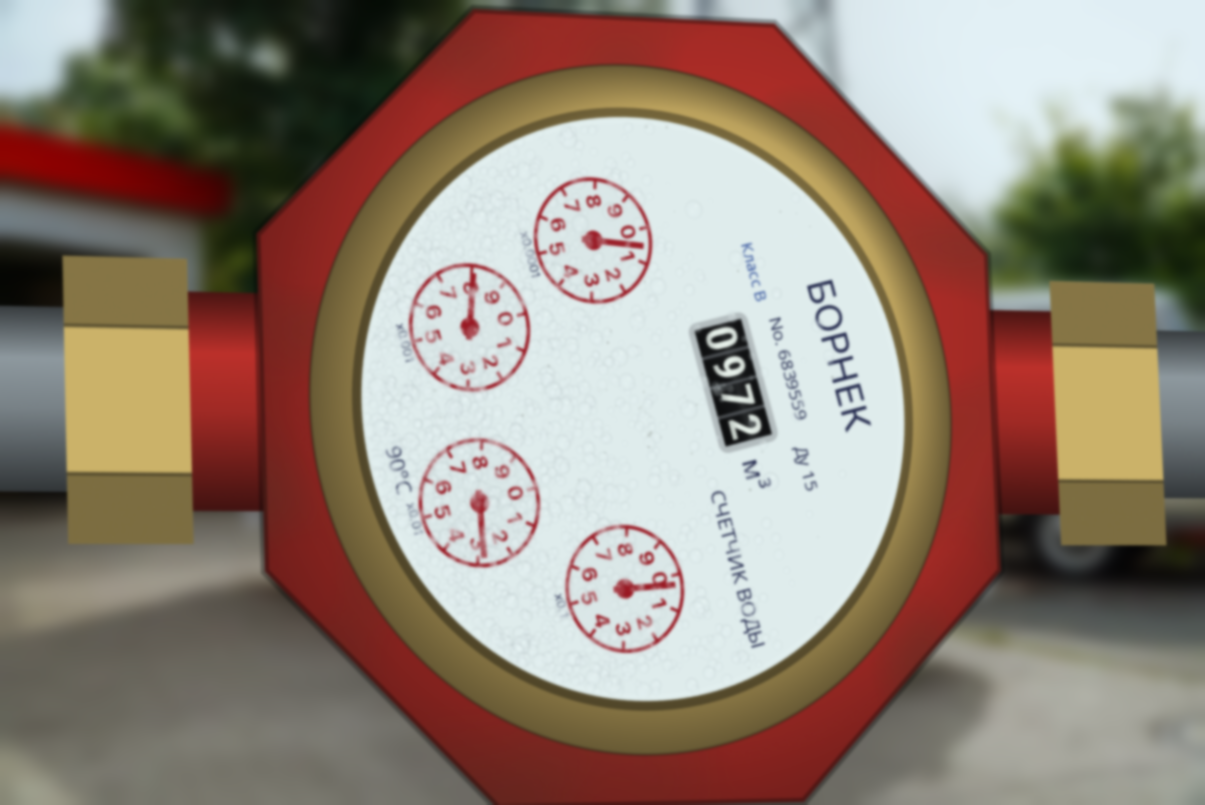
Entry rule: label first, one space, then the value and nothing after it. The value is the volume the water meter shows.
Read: 972.0280 m³
